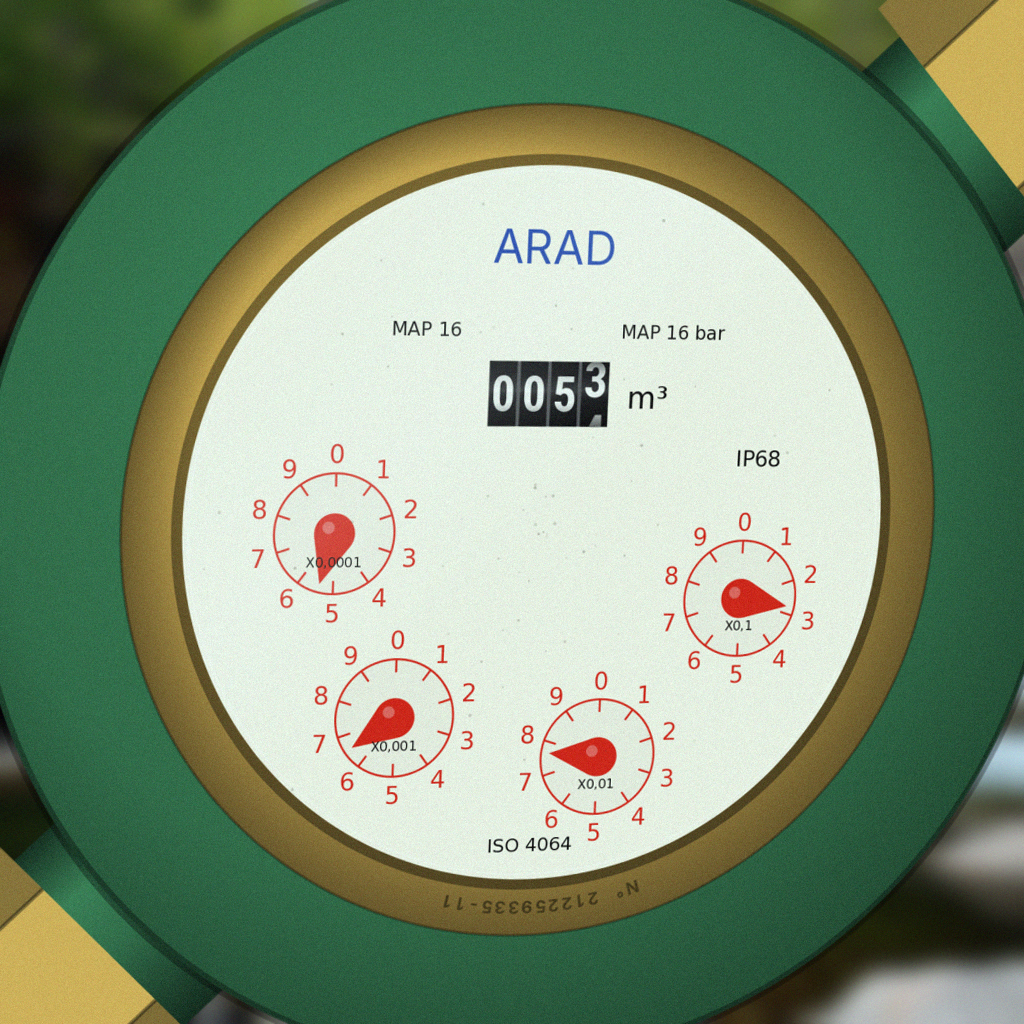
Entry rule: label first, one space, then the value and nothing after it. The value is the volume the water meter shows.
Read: 53.2765 m³
